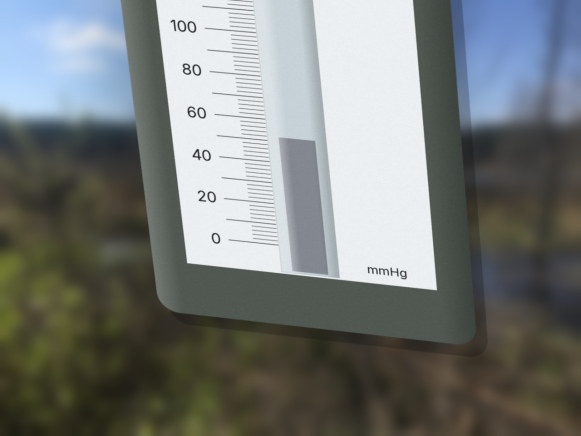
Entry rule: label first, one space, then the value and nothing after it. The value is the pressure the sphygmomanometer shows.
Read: 52 mmHg
